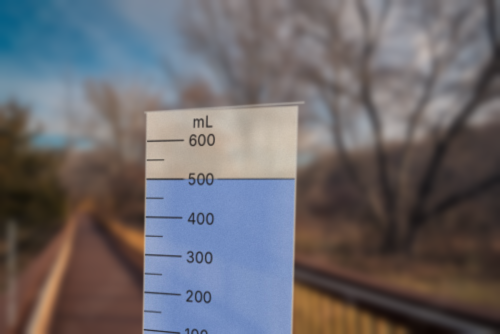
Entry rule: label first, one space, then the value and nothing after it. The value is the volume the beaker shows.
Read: 500 mL
